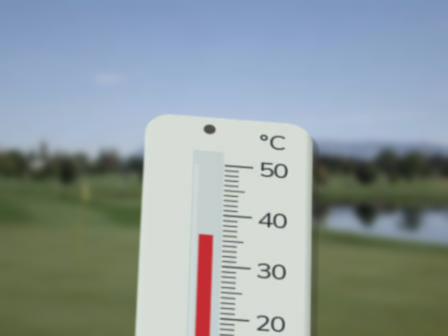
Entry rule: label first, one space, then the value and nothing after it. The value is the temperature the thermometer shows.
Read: 36 °C
